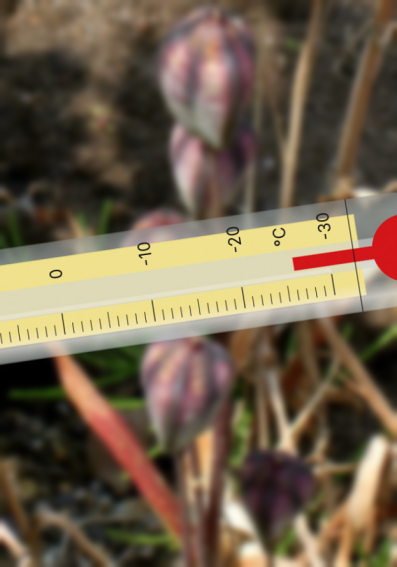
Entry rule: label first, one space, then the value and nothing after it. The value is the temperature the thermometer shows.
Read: -26 °C
